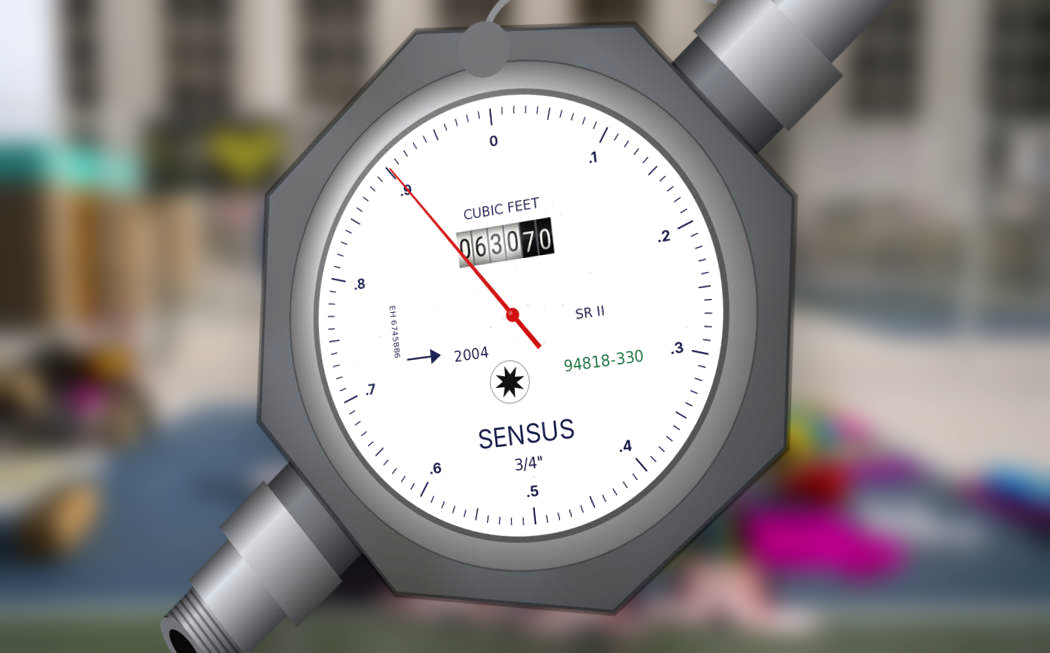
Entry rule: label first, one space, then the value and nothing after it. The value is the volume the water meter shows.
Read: 63069.90 ft³
